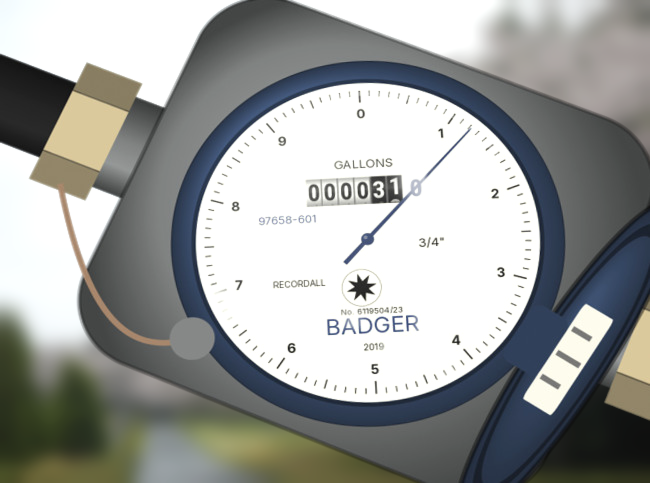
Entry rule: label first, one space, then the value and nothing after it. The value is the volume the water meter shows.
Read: 311.2 gal
